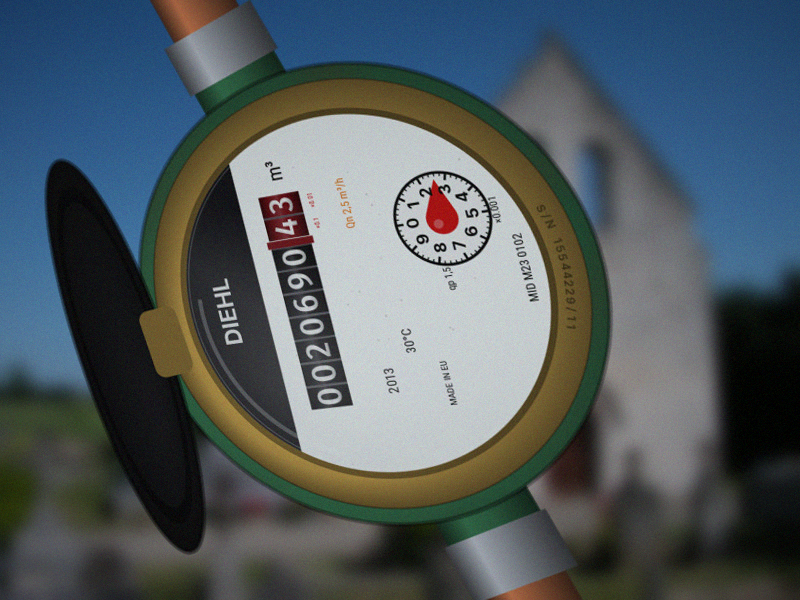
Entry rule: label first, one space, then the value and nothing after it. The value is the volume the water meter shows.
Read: 20690.432 m³
